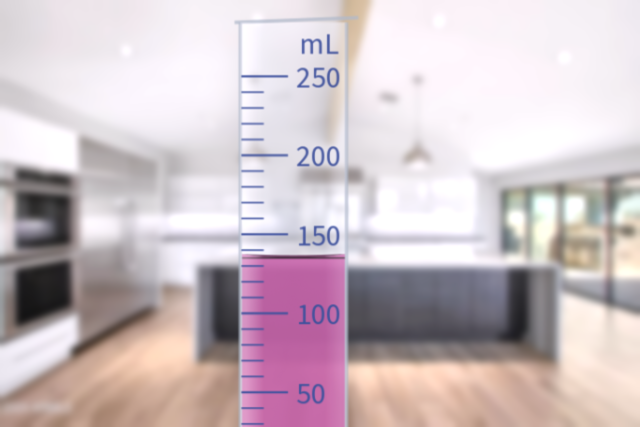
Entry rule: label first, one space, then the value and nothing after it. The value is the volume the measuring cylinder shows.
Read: 135 mL
